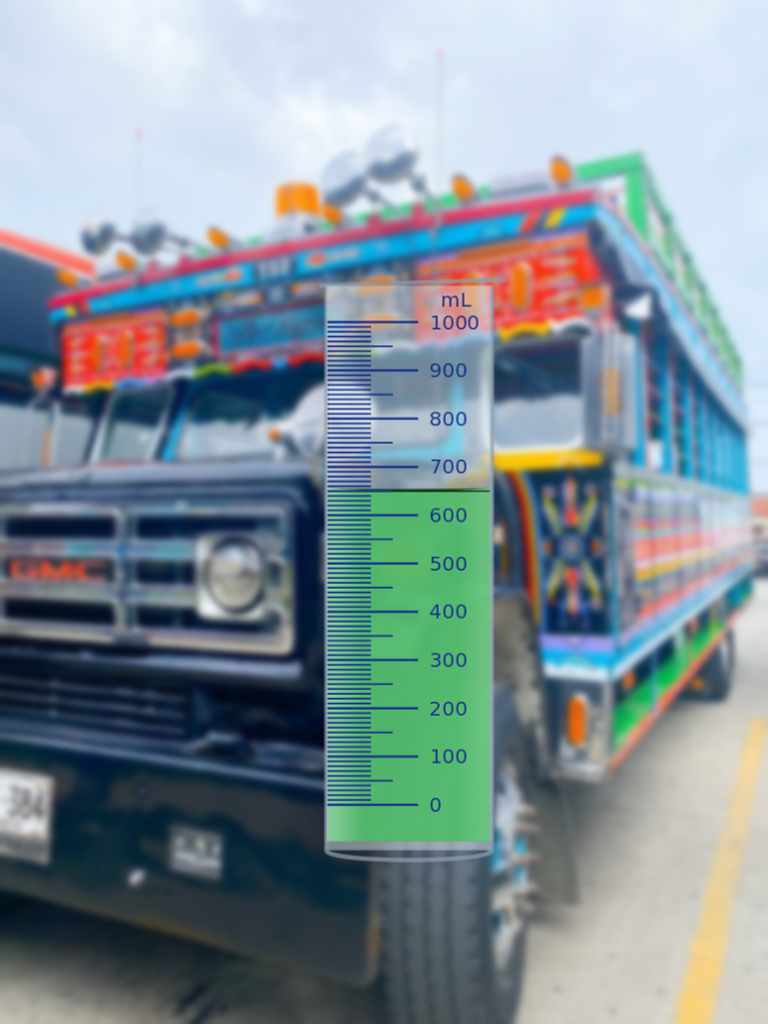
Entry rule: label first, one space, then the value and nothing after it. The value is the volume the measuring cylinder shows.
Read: 650 mL
